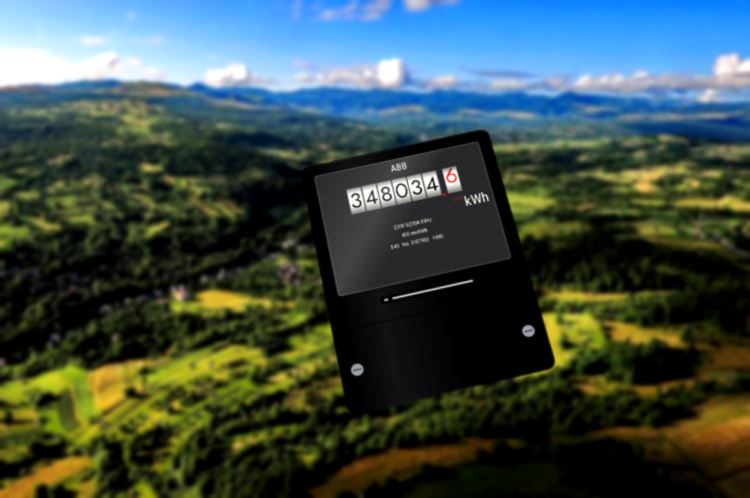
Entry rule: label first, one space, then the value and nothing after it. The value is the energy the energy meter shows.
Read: 348034.6 kWh
